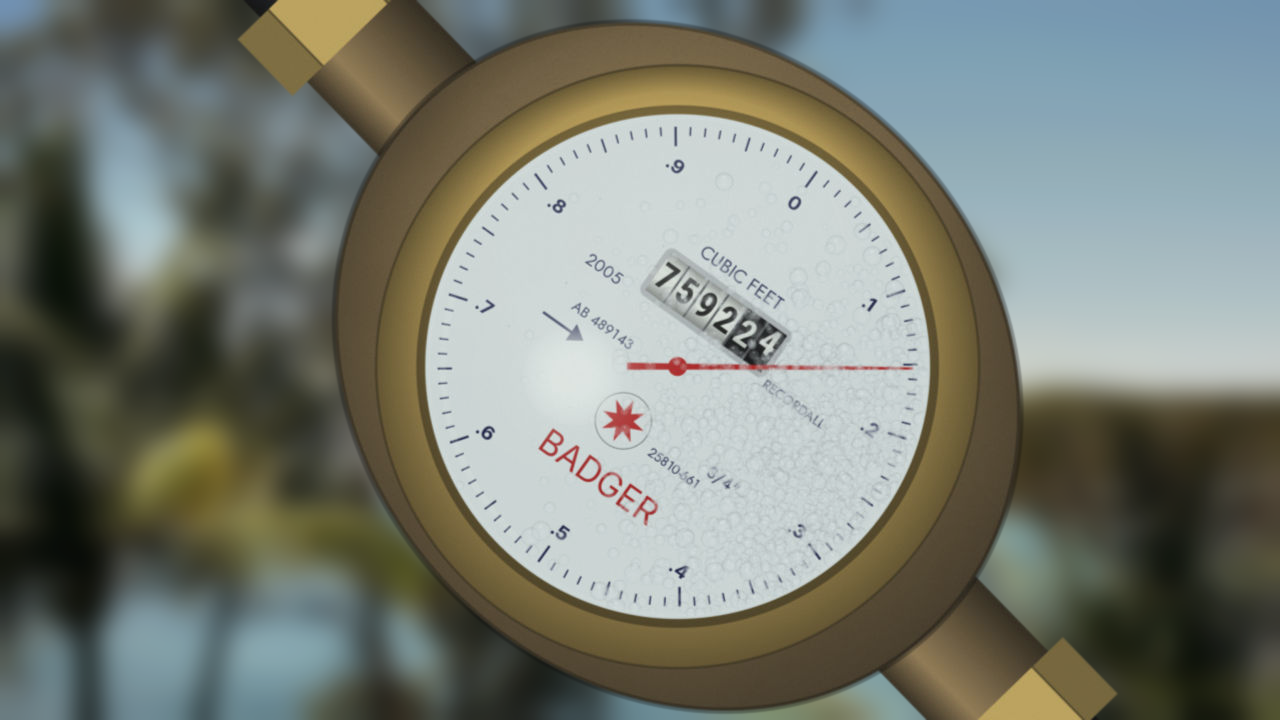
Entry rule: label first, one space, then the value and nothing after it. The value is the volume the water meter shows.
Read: 759224.15 ft³
